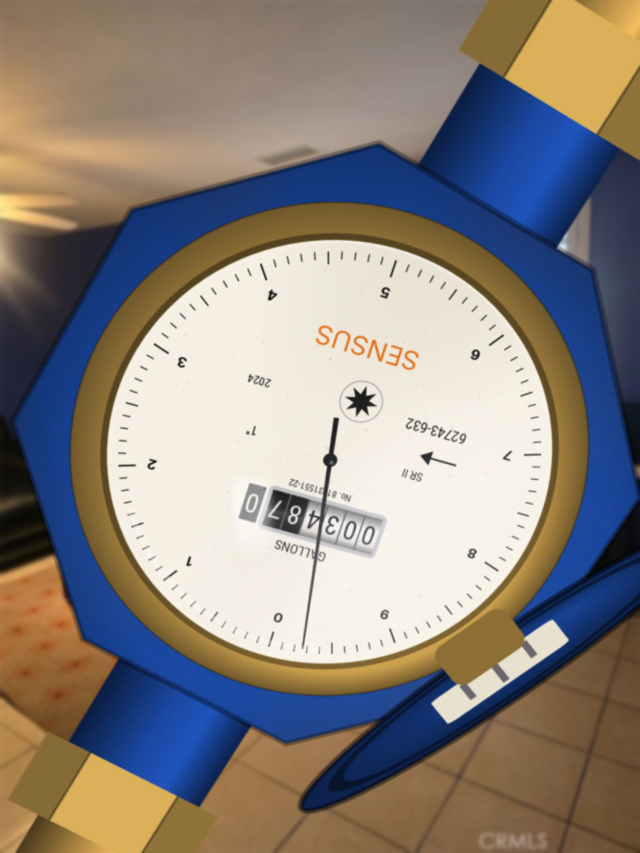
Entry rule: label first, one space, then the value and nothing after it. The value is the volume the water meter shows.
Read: 34869.7 gal
